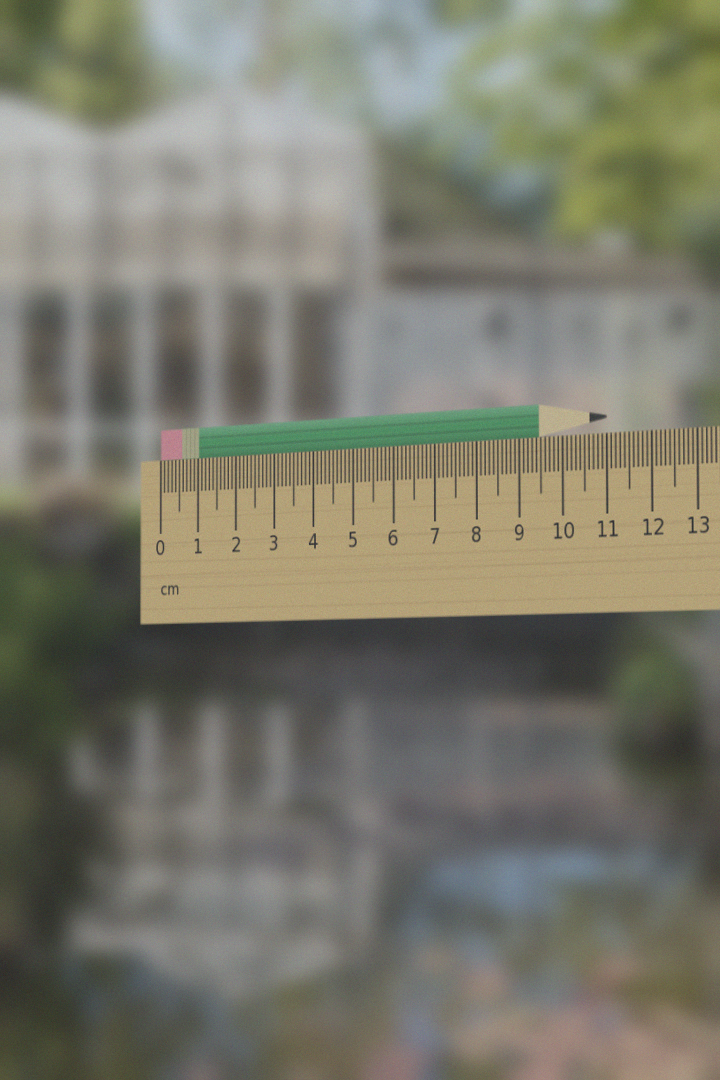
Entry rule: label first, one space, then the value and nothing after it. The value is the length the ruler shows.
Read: 11 cm
